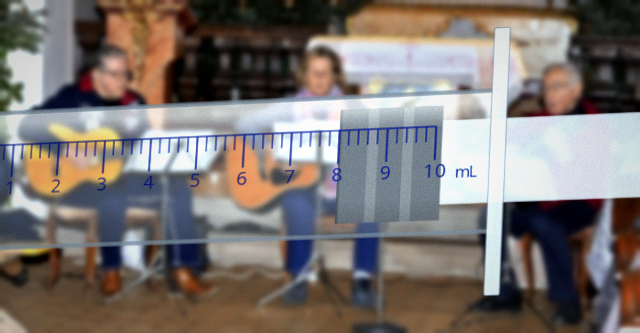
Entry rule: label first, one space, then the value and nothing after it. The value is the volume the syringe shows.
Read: 8 mL
